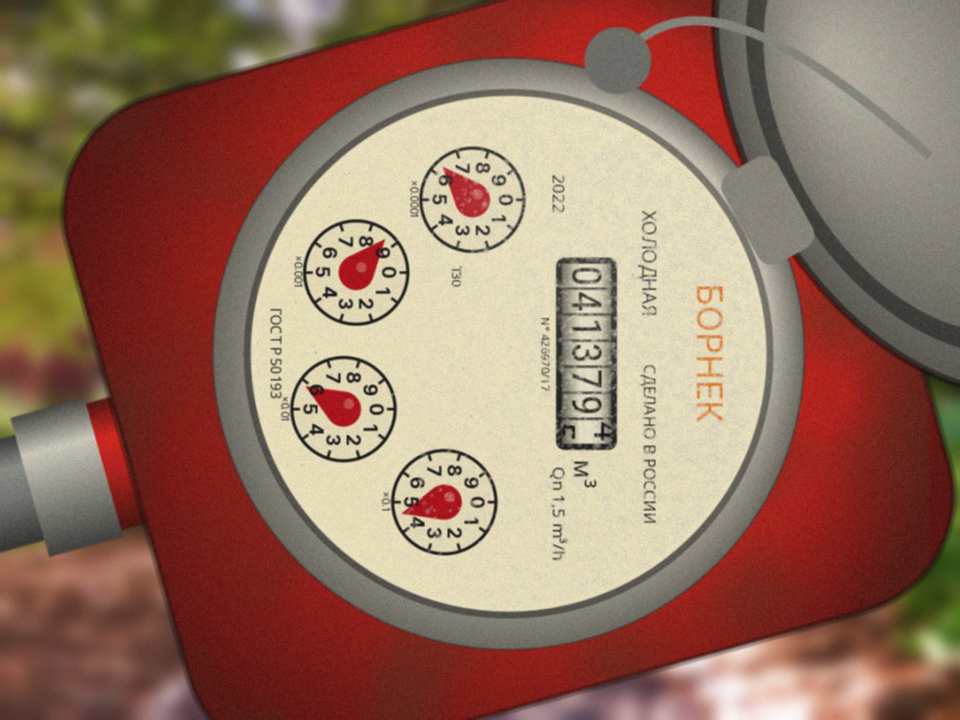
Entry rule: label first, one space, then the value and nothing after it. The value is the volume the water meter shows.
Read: 413794.4586 m³
